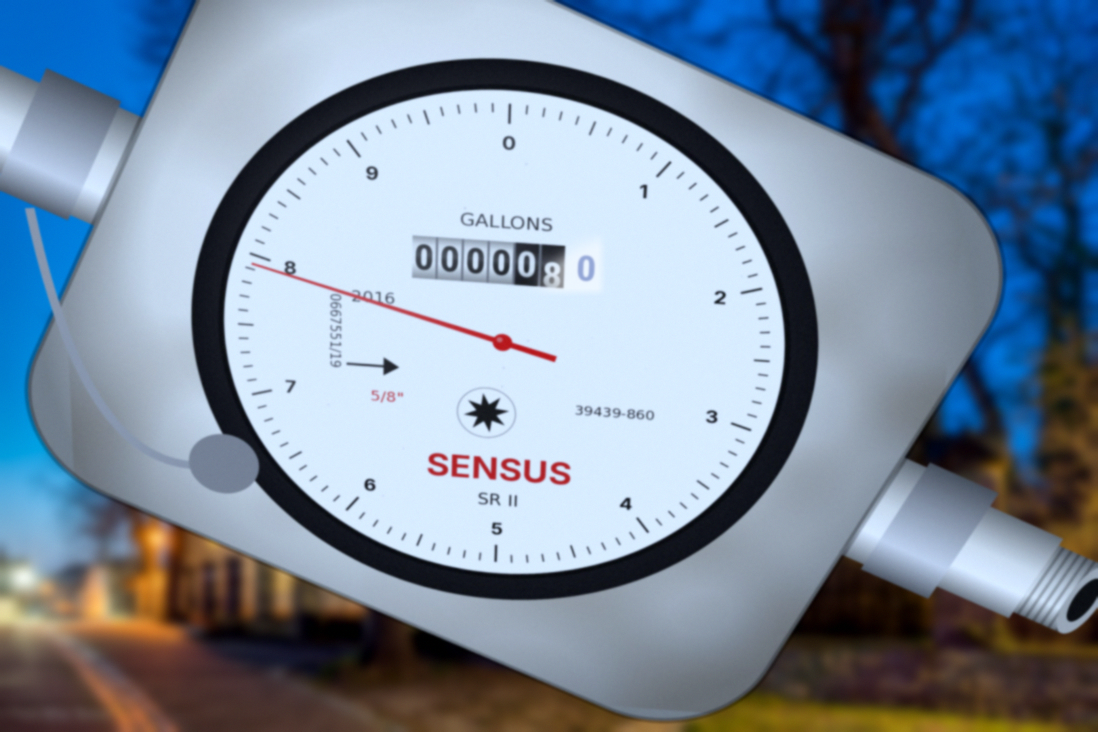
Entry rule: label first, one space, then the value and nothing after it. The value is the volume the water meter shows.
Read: 77.9 gal
